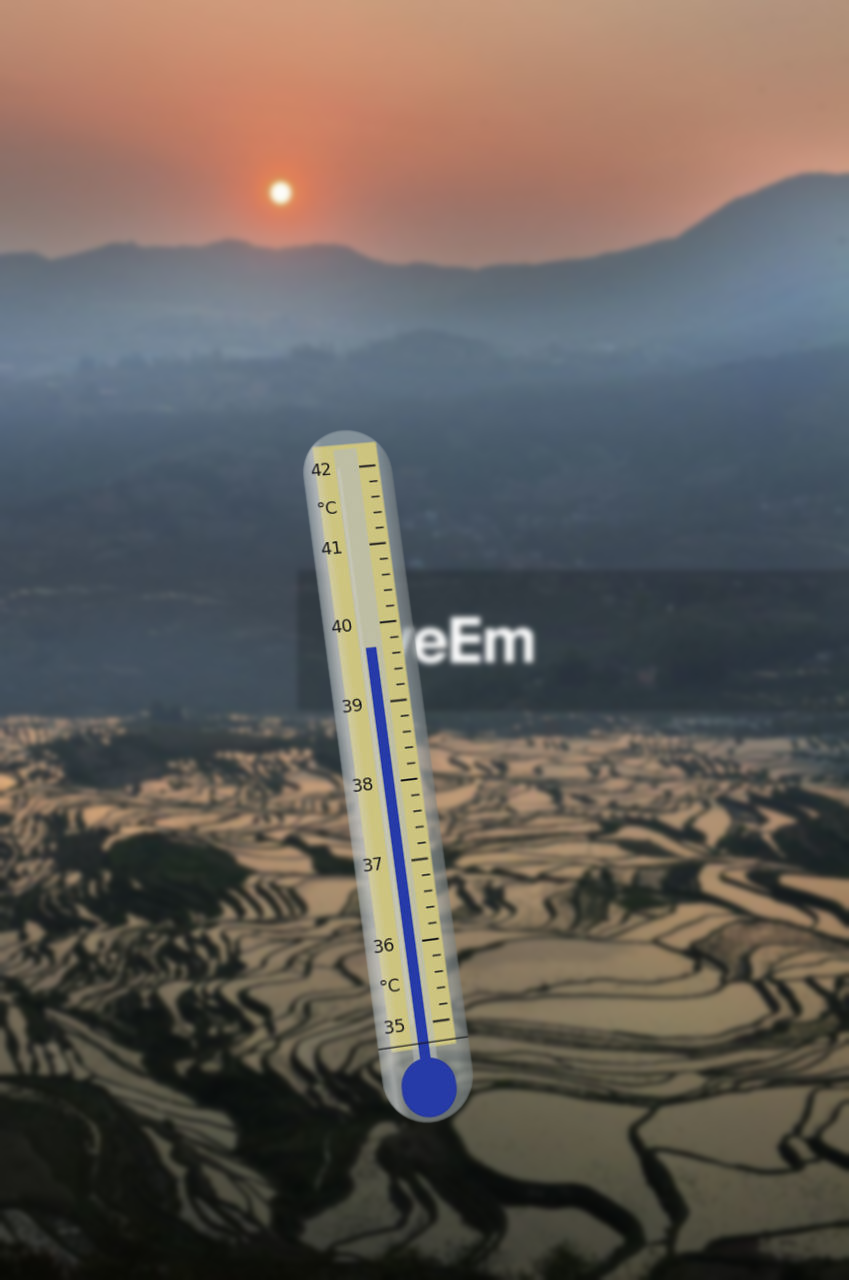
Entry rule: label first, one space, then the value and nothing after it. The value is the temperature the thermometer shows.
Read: 39.7 °C
